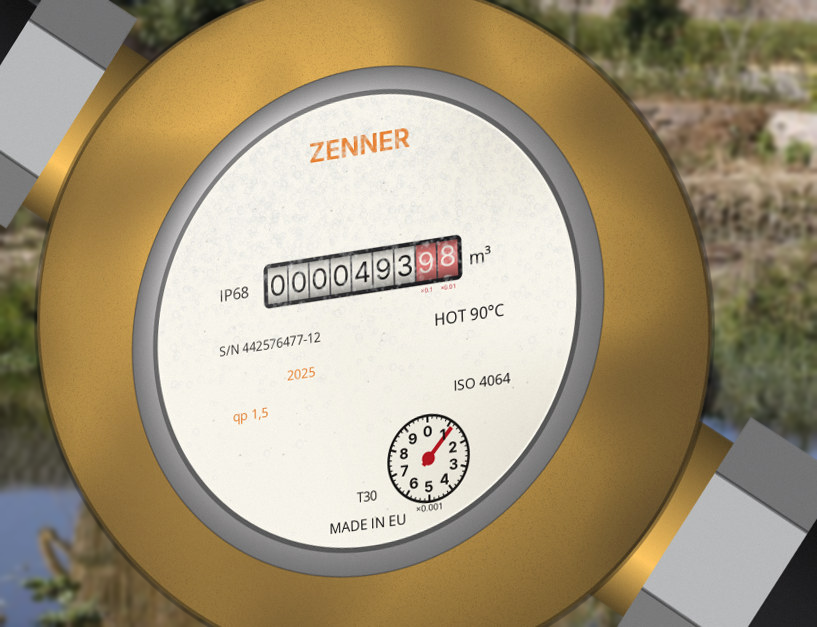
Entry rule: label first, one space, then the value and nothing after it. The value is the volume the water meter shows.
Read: 493.981 m³
